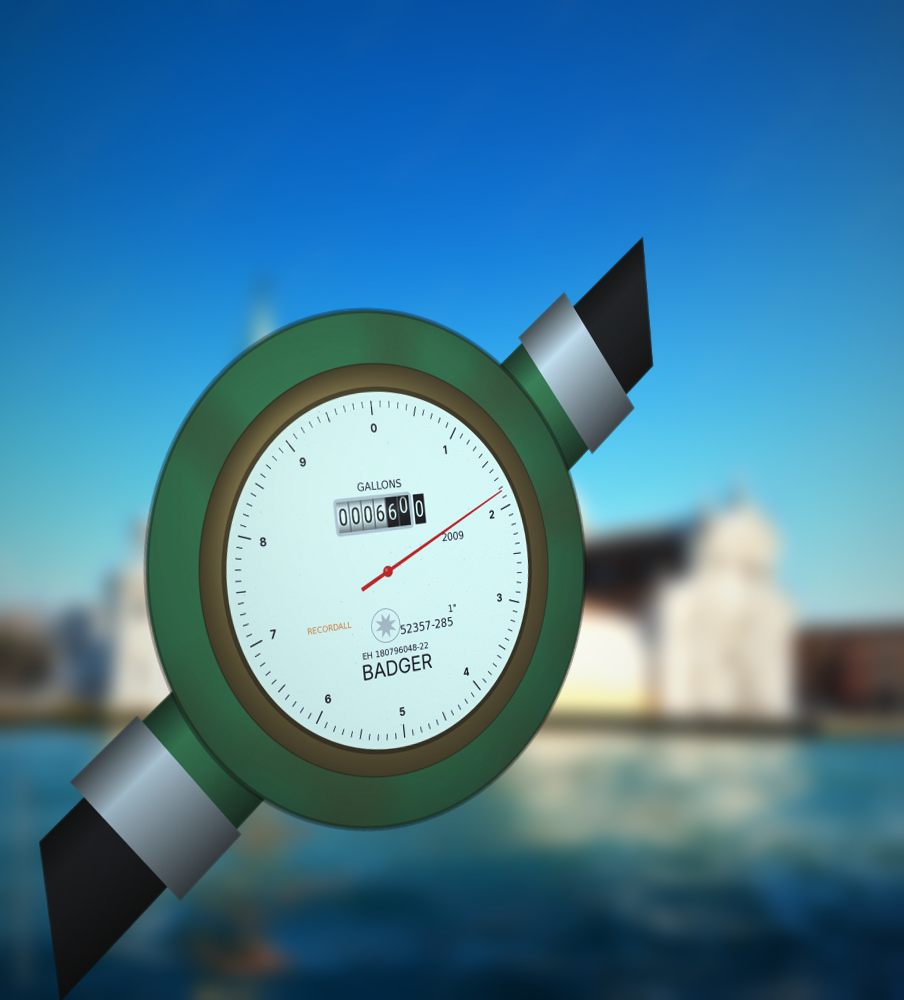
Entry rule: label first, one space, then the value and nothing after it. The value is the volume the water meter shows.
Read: 6601.8 gal
